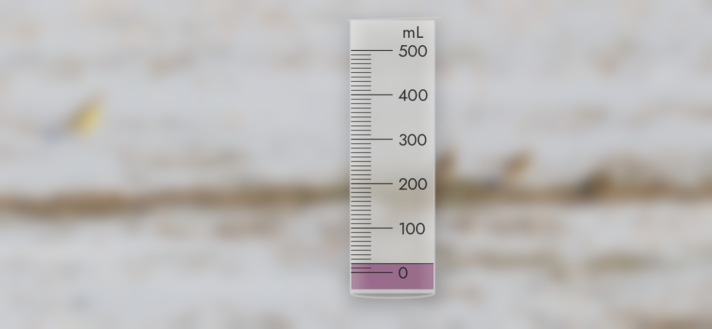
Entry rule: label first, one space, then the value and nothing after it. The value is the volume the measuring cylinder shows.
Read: 20 mL
